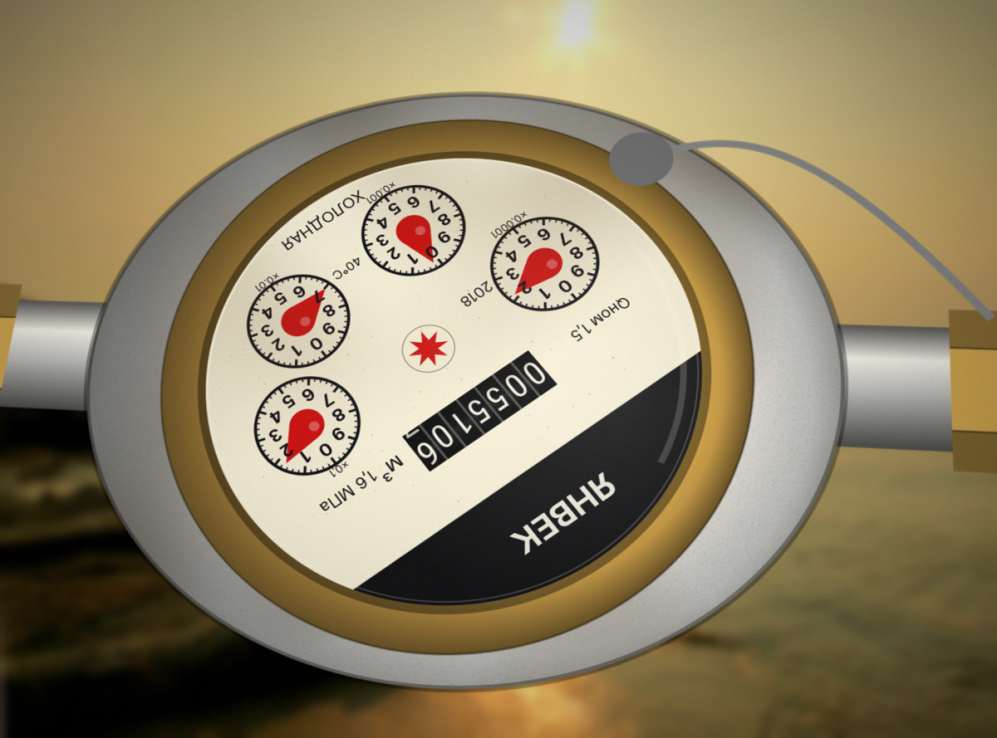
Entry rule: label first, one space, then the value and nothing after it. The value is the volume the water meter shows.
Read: 55106.1702 m³
